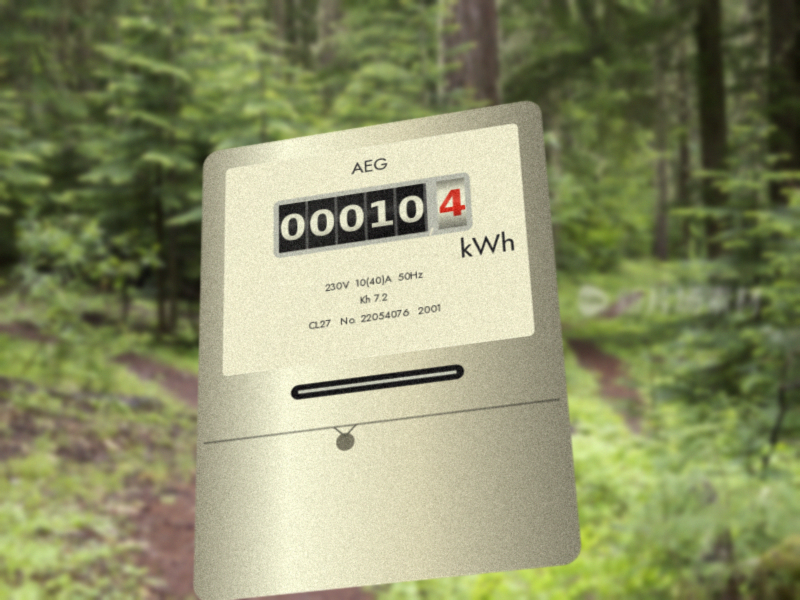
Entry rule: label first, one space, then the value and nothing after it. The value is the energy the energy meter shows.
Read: 10.4 kWh
